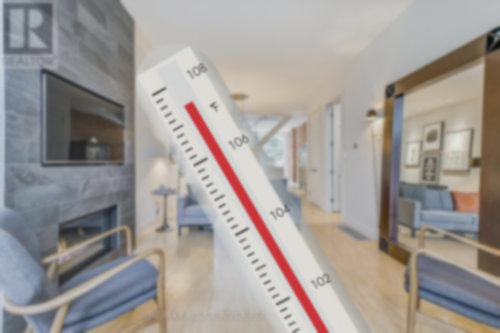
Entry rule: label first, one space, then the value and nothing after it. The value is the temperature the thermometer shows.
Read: 107.4 °F
